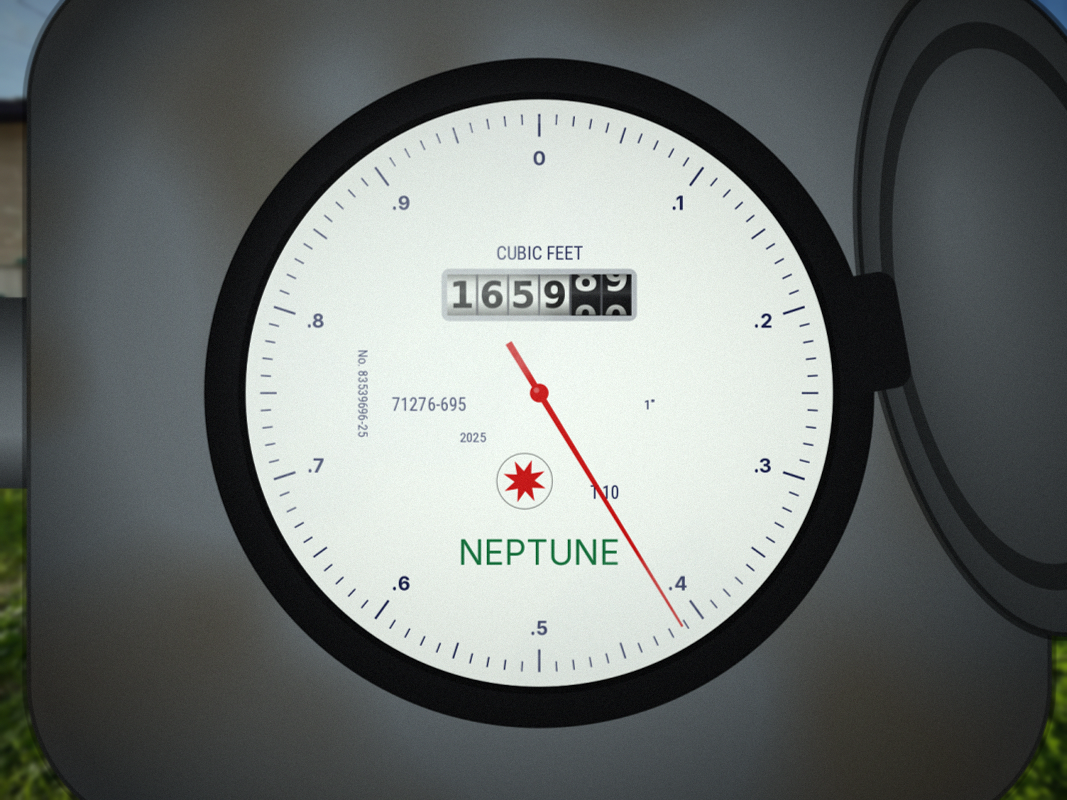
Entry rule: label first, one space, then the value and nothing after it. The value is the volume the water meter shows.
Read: 165989.41 ft³
